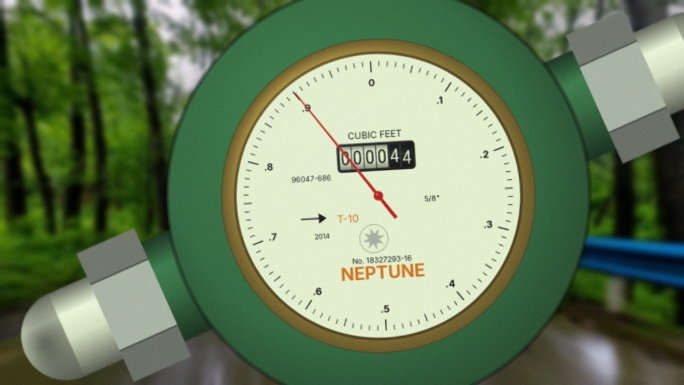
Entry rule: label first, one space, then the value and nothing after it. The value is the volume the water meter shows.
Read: 43.90 ft³
